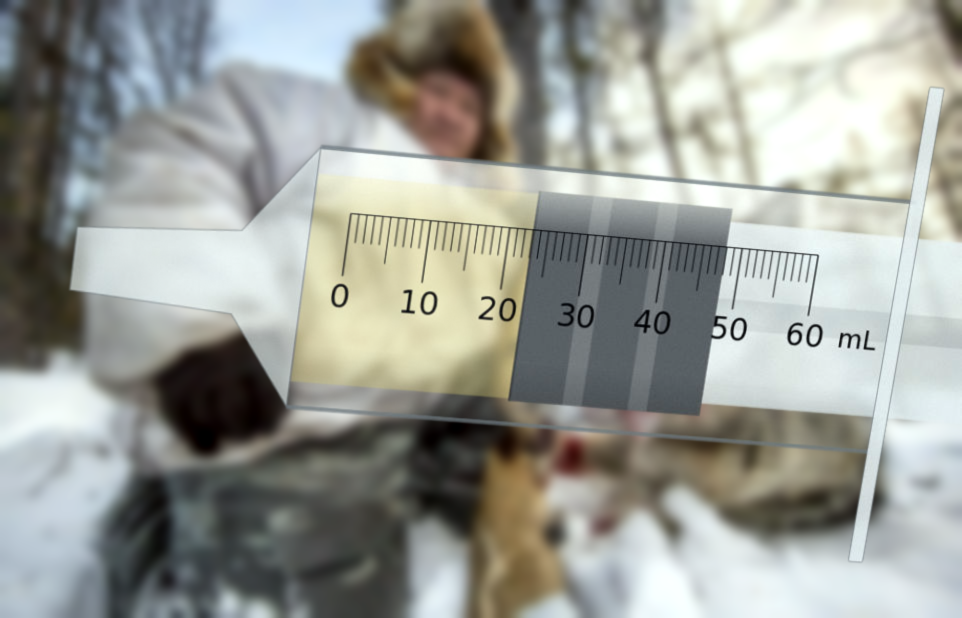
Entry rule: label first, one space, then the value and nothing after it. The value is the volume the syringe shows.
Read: 23 mL
